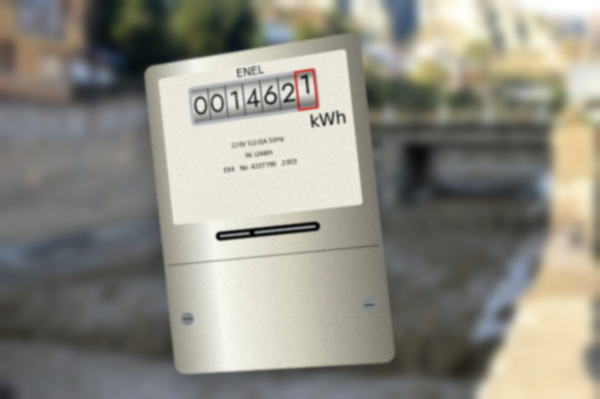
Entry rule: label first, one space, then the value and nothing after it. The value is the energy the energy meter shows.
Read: 1462.1 kWh
